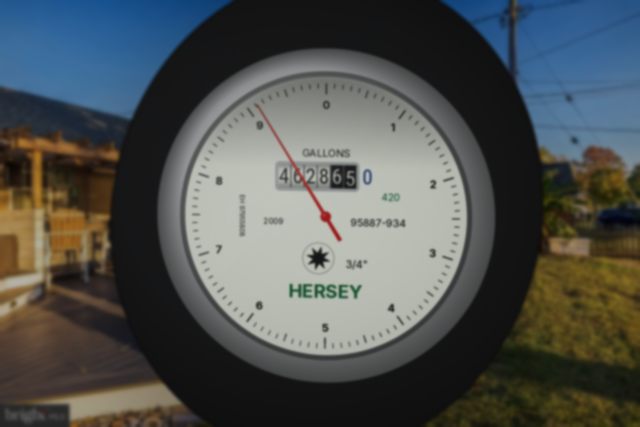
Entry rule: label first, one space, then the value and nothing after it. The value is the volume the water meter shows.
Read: 4628649.1 gal
